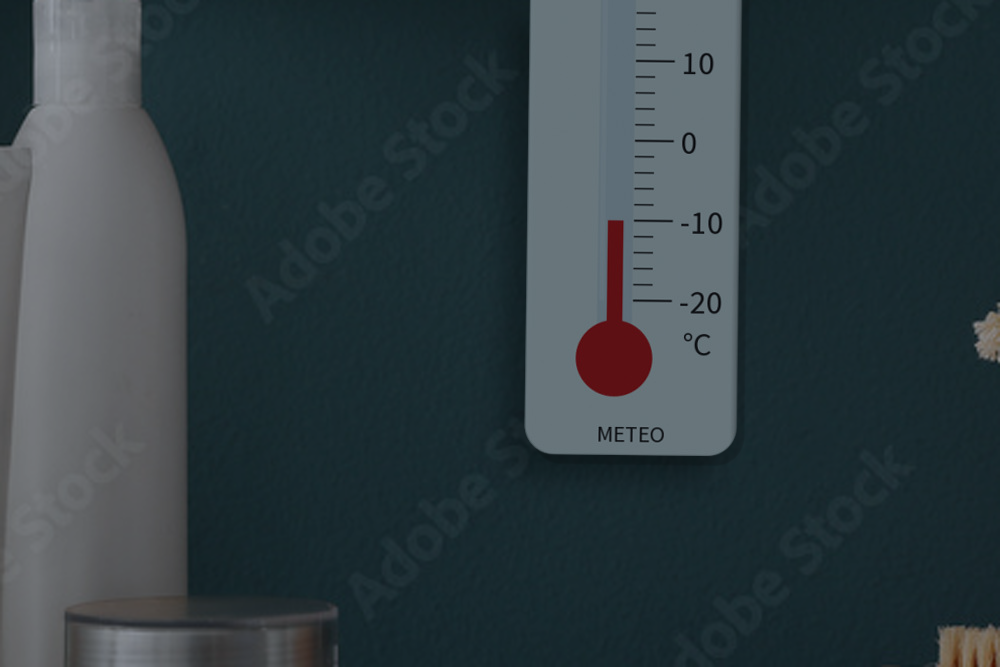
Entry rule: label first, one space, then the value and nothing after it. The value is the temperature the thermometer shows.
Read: -10 °C
